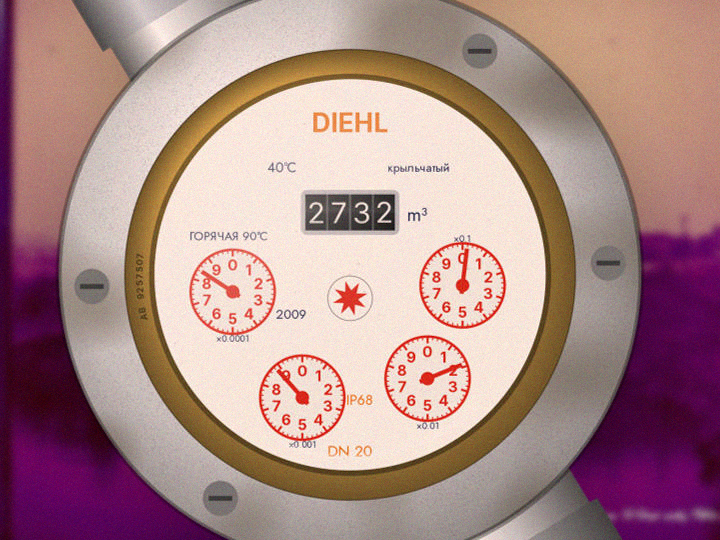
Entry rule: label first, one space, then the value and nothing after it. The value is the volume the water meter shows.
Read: 2732.0188 m³
